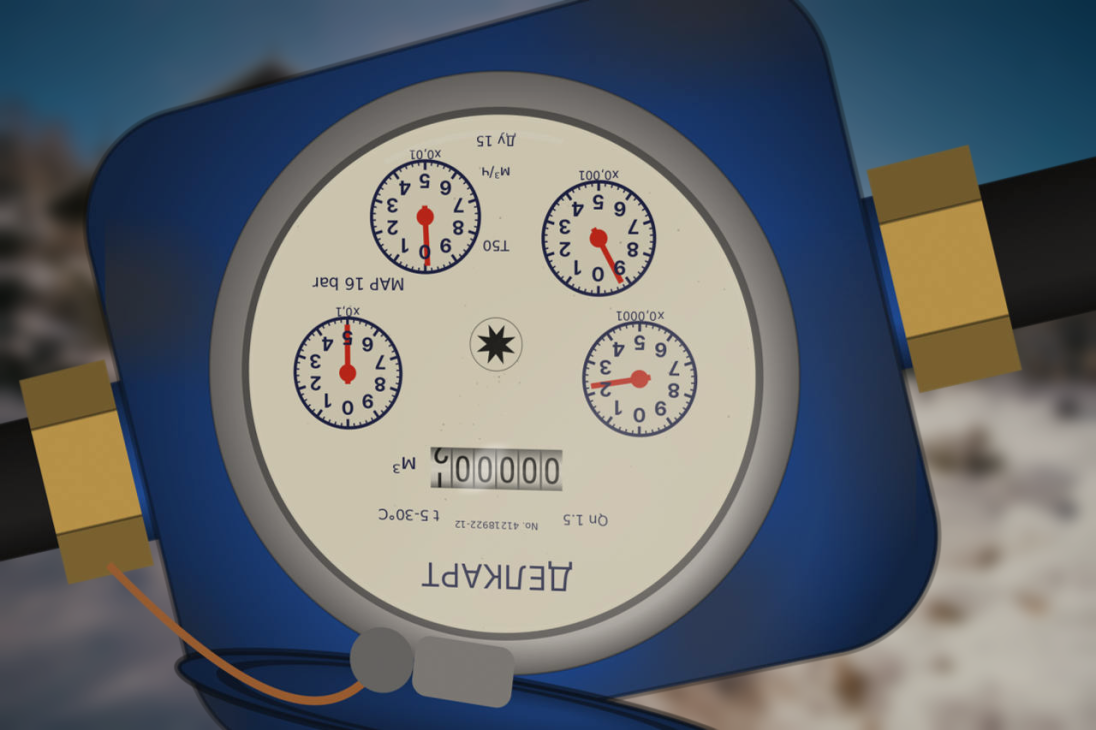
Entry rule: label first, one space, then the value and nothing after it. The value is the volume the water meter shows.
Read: 1.4992 m³
